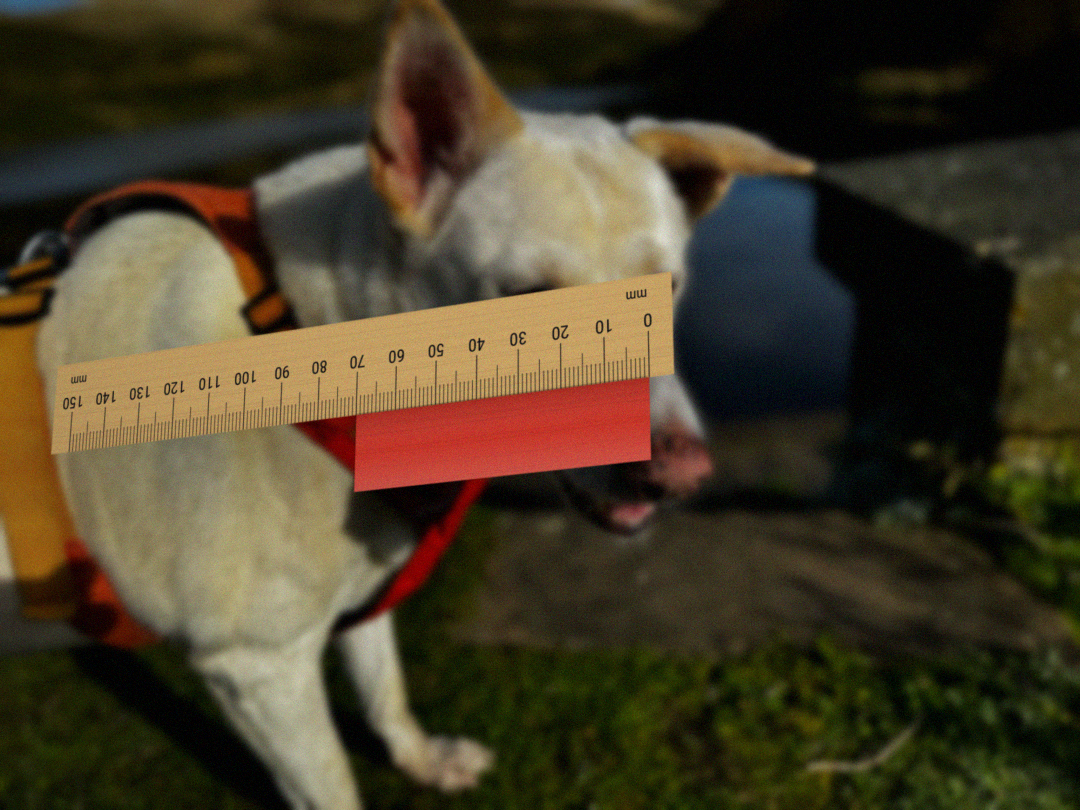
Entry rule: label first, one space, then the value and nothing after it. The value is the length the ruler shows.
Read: 70 mm
